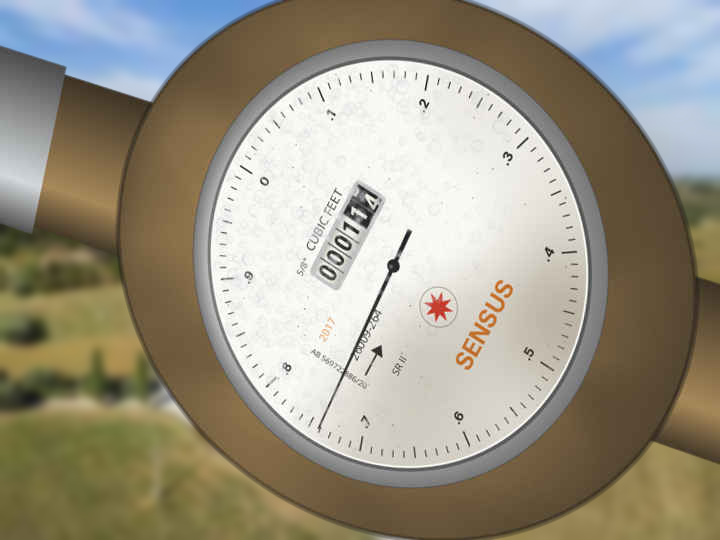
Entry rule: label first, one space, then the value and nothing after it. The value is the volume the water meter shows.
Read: 113.74 ft³
